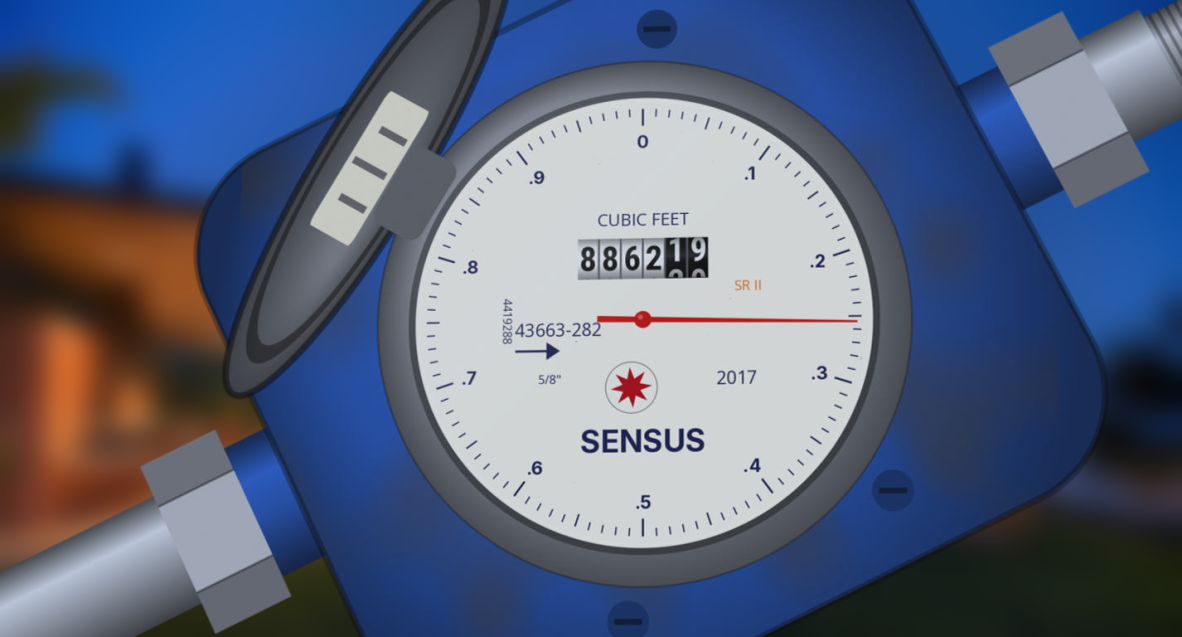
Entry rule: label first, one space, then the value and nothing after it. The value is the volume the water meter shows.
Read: 886219.25 ft³
